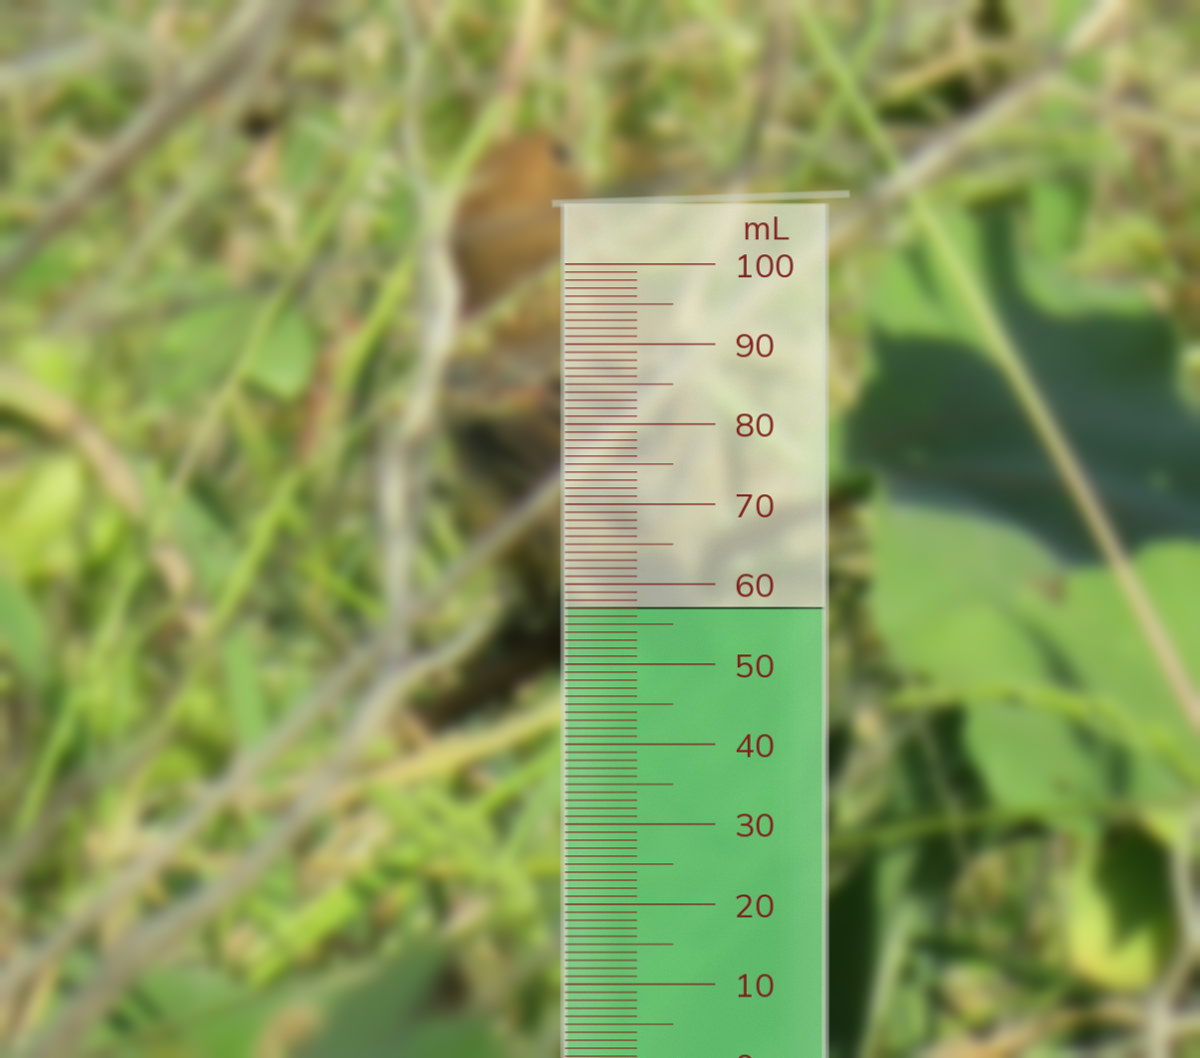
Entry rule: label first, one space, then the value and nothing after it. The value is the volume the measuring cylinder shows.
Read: 57 mL
